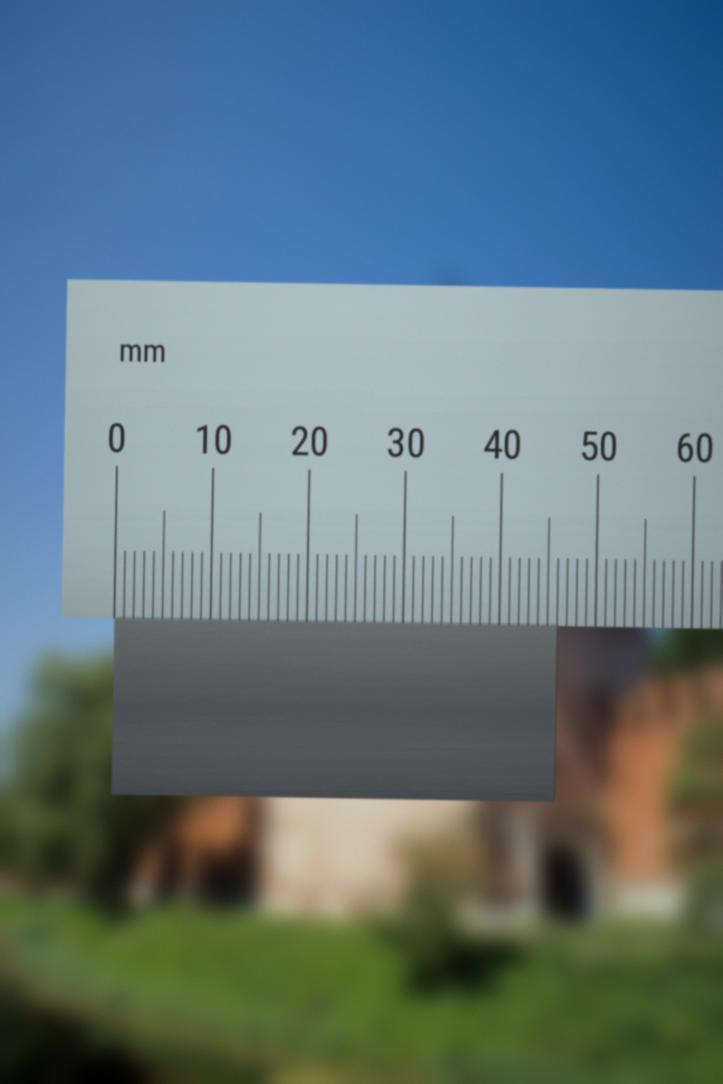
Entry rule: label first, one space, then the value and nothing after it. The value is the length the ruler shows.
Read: 46 mm
